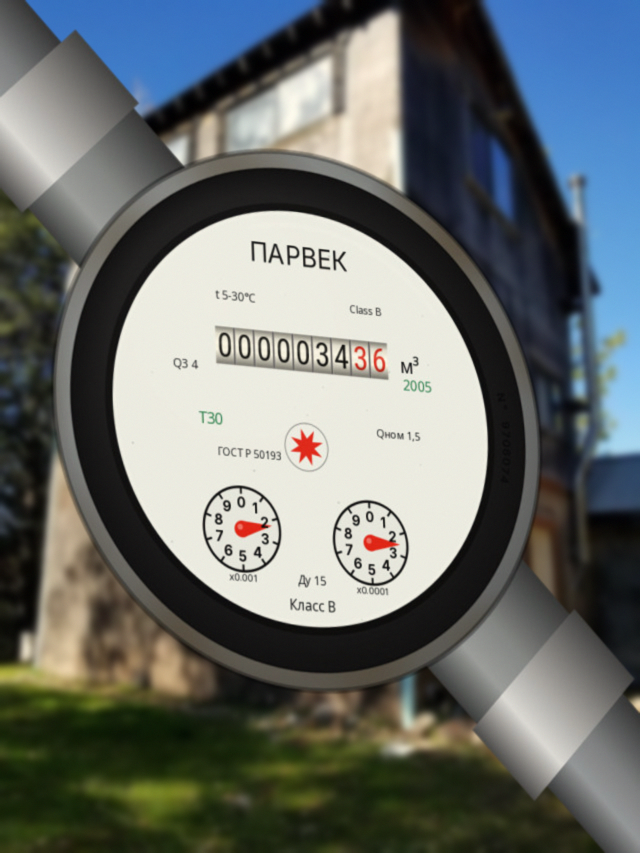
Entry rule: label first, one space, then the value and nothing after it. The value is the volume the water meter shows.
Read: 34.3622 m³
